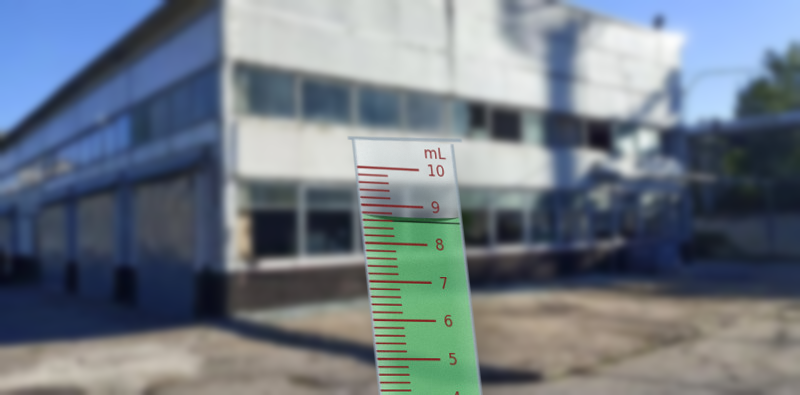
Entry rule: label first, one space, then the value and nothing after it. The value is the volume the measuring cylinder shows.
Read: 8.6 mL
